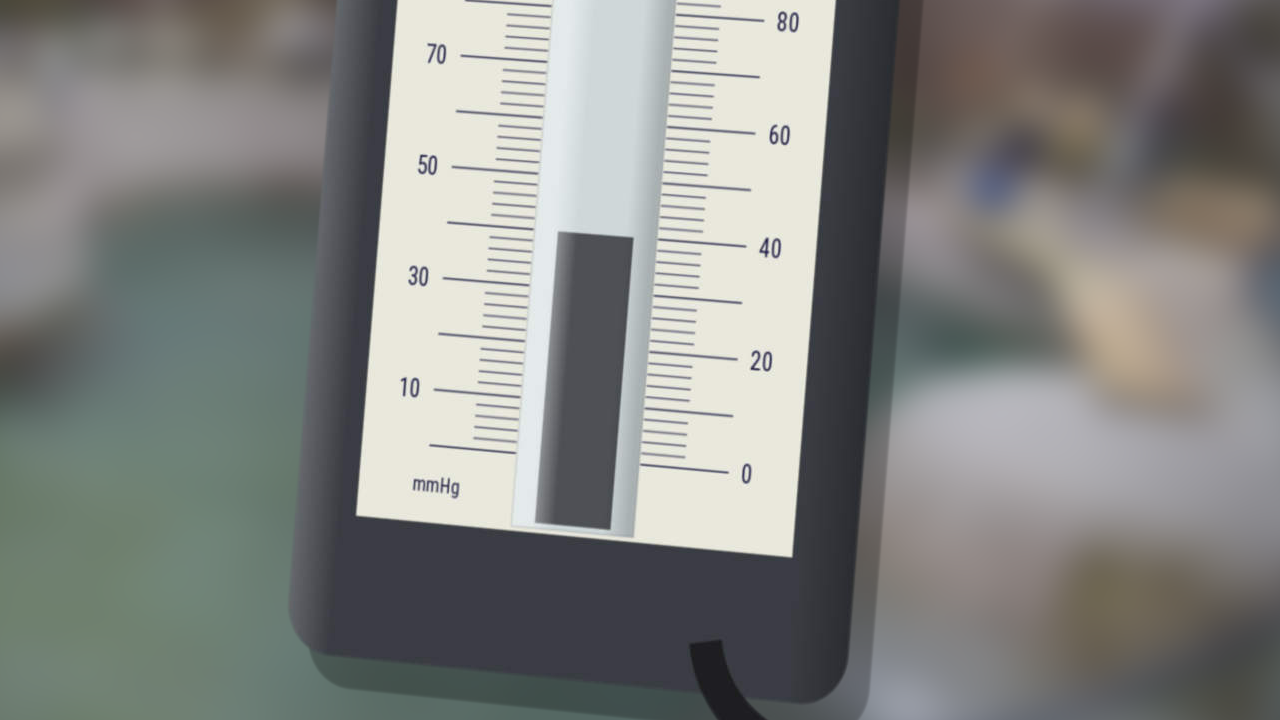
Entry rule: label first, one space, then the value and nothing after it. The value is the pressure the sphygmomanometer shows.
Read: 40 mmHg
